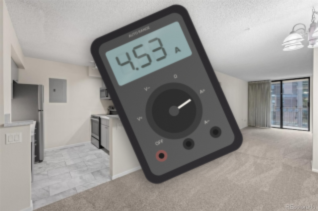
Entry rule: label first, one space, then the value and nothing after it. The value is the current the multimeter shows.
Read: 4.53 A
